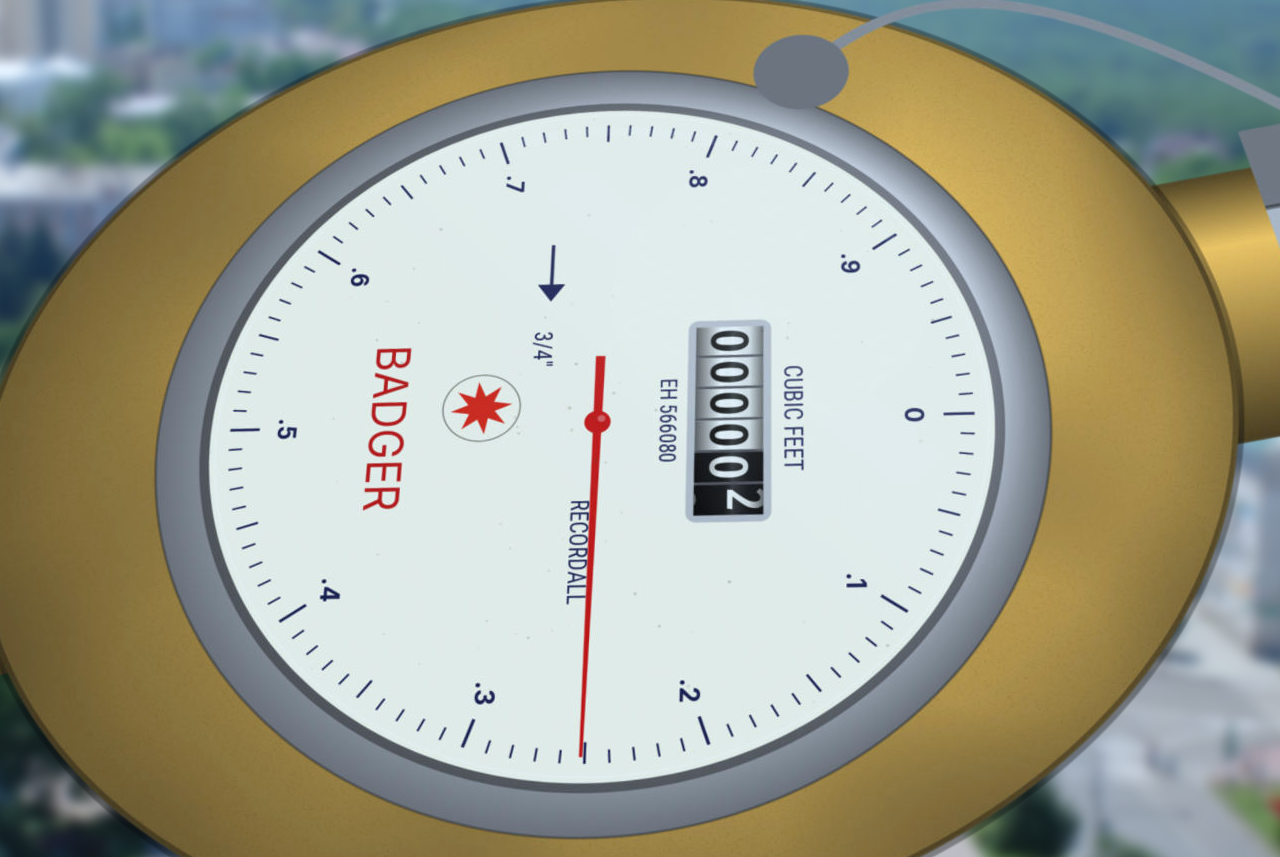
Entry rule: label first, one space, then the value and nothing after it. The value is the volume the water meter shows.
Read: 2.25 ft³
